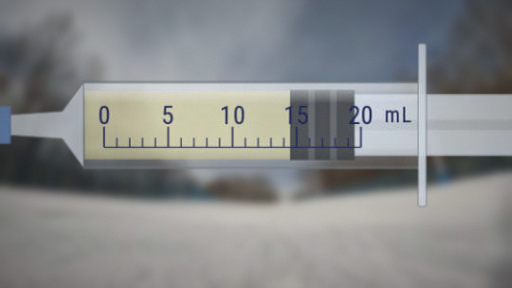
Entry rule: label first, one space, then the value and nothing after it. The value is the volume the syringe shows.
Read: 14.5 mL
